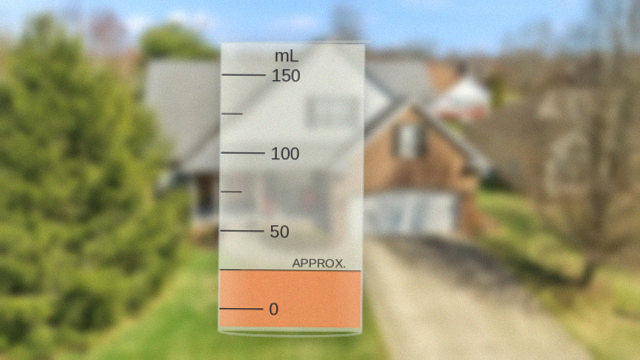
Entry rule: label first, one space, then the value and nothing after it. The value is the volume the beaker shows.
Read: 25 mL
